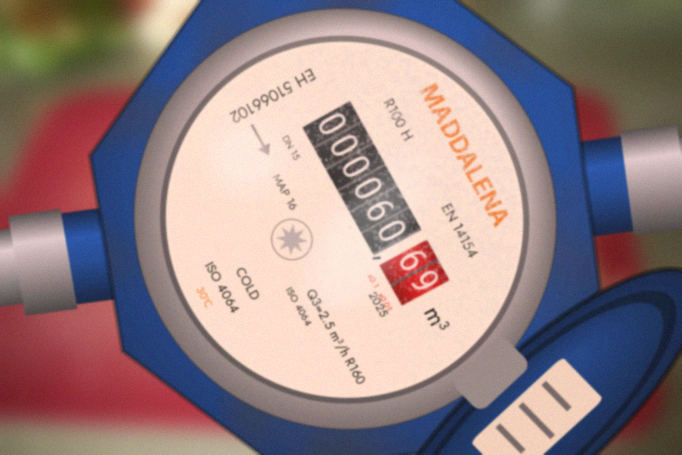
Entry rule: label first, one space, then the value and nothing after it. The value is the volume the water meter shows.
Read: 60.69 m³
